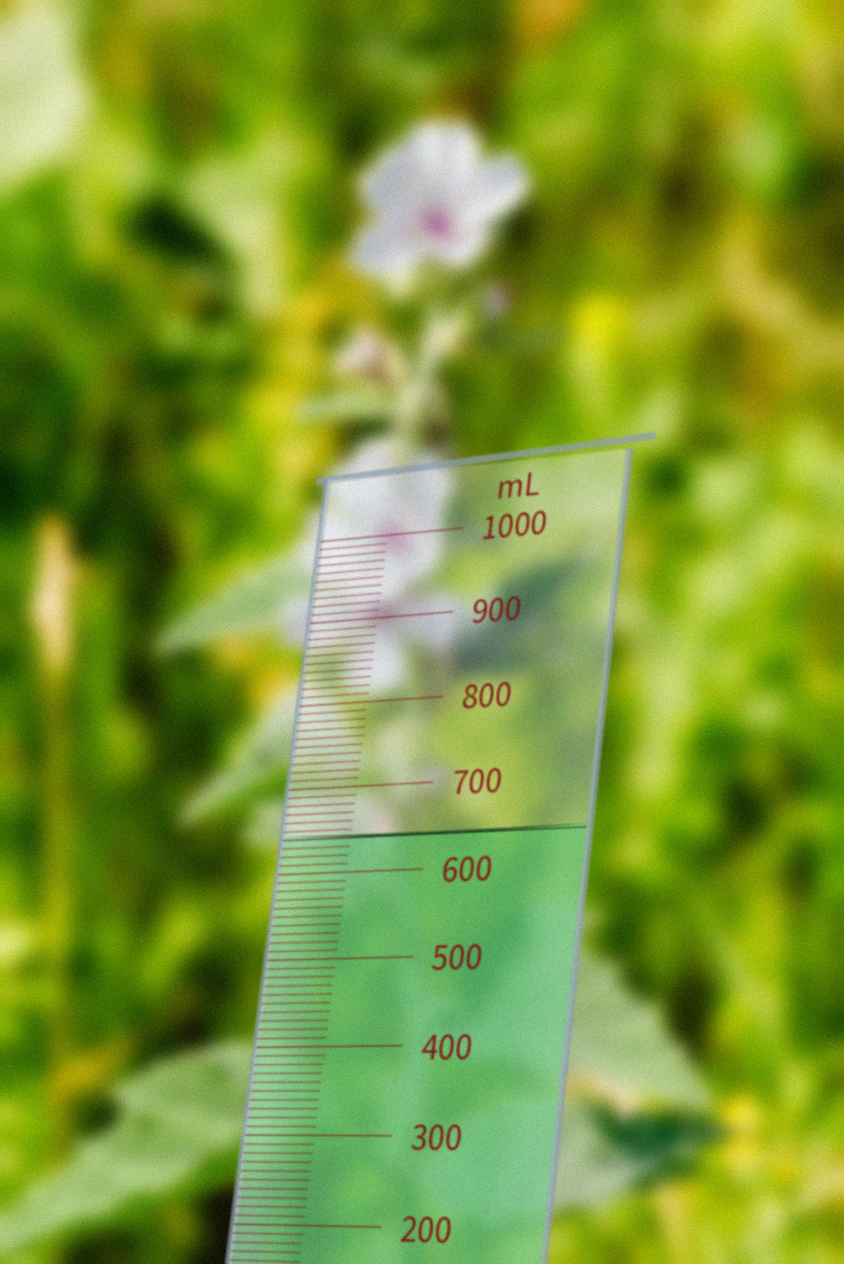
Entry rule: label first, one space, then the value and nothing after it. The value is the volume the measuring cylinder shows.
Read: 640 mL
